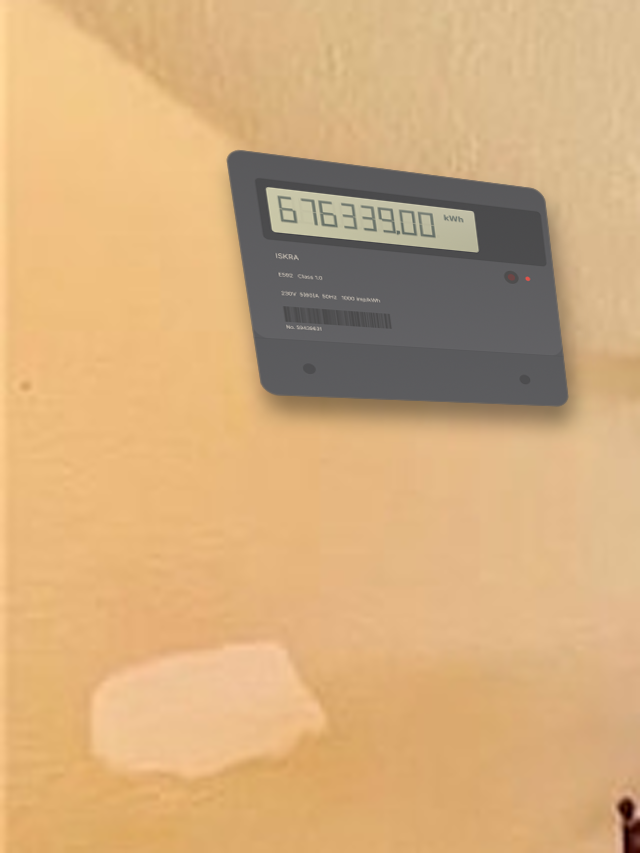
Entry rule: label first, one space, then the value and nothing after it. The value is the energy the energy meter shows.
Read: 676339.00 kWh
